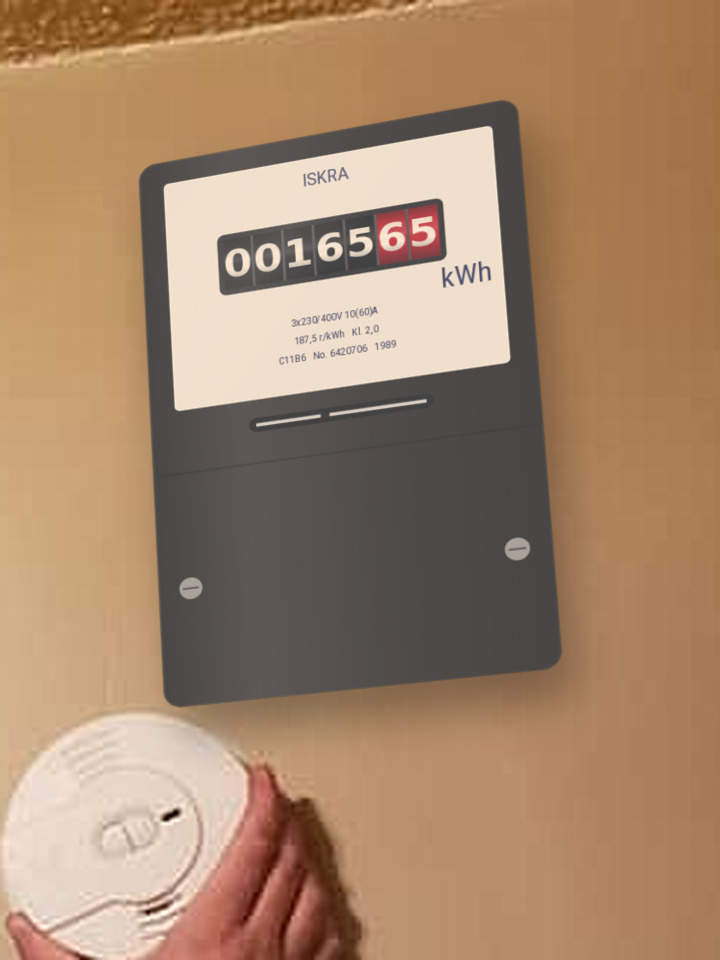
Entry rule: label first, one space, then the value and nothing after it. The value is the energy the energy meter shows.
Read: 165.65 kWh
